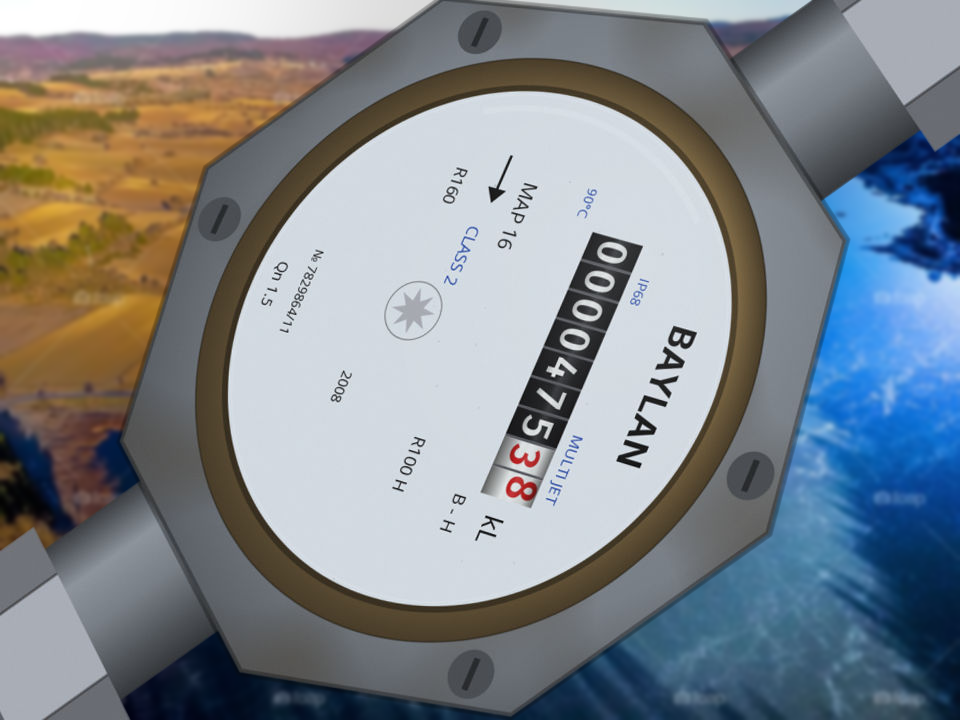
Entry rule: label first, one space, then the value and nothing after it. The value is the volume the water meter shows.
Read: 475.38 kL
